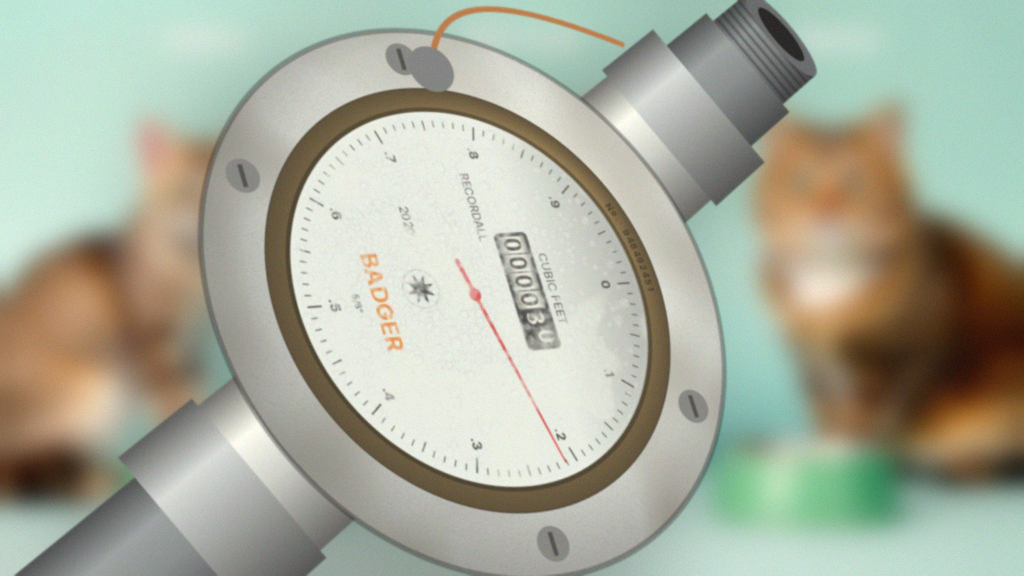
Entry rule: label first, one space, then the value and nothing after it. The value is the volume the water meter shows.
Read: 30.21 ft³
